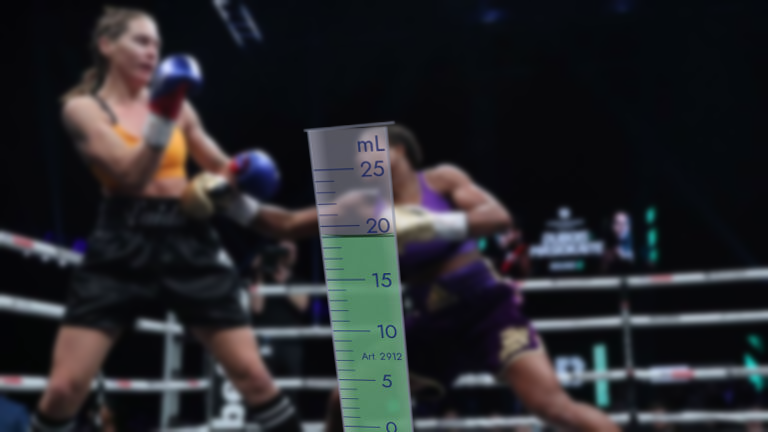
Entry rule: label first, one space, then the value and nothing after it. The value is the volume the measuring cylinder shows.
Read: 19 mL
